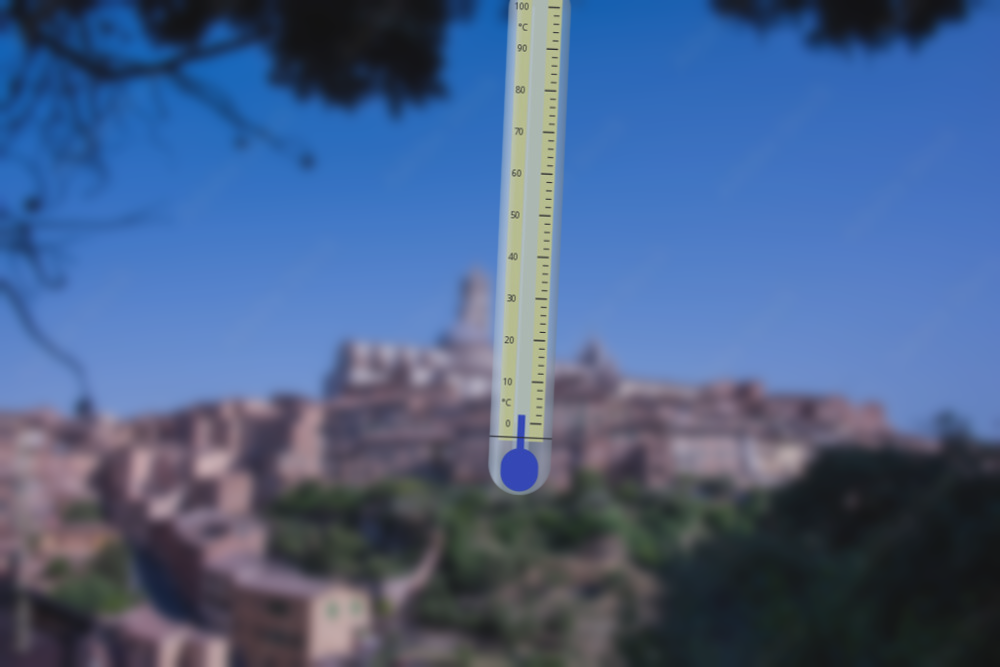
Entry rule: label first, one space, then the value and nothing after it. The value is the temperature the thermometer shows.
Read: 2 °C
